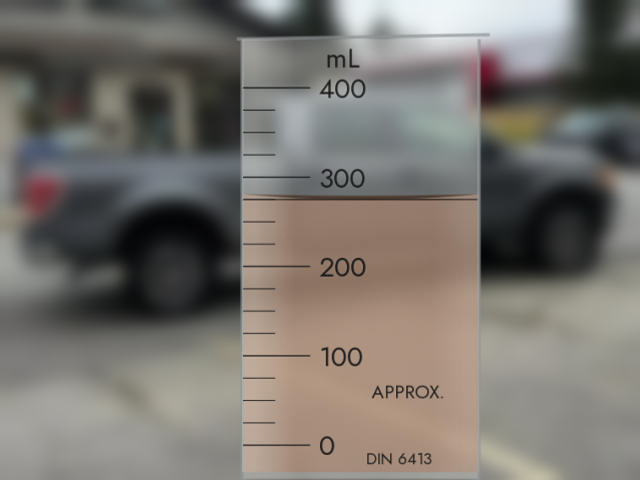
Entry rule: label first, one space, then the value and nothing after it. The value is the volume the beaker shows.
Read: 275 mL
